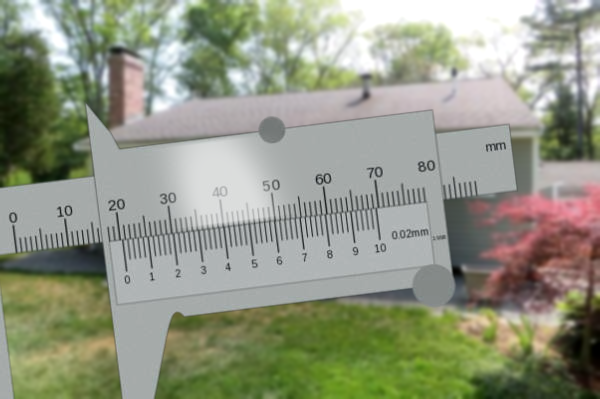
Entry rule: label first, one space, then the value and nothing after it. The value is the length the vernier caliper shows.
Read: 20.5 mm
